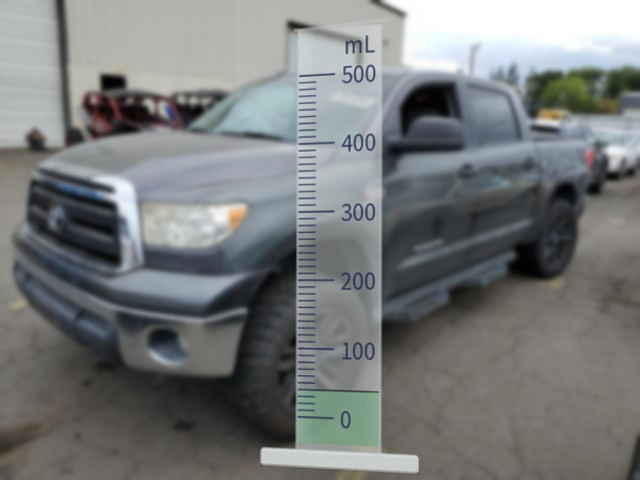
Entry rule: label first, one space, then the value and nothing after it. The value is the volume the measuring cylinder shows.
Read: 40 mL
